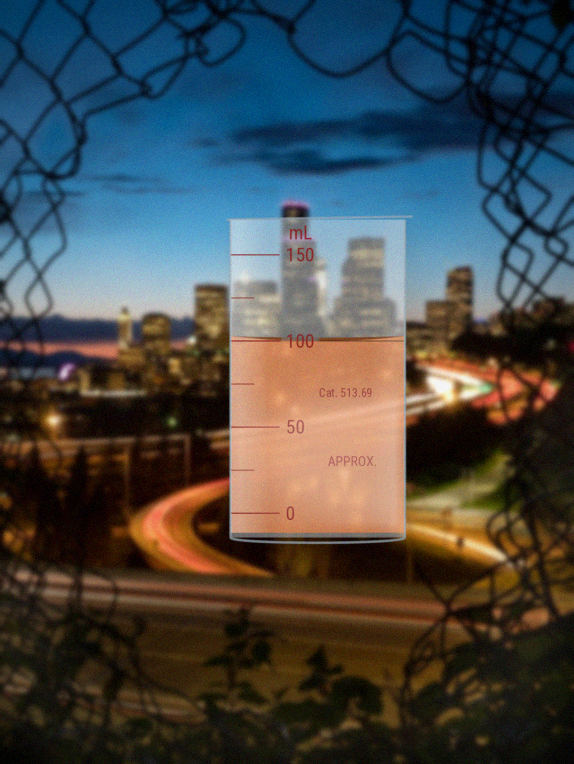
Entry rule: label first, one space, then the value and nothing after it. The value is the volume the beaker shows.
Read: 100 mL
